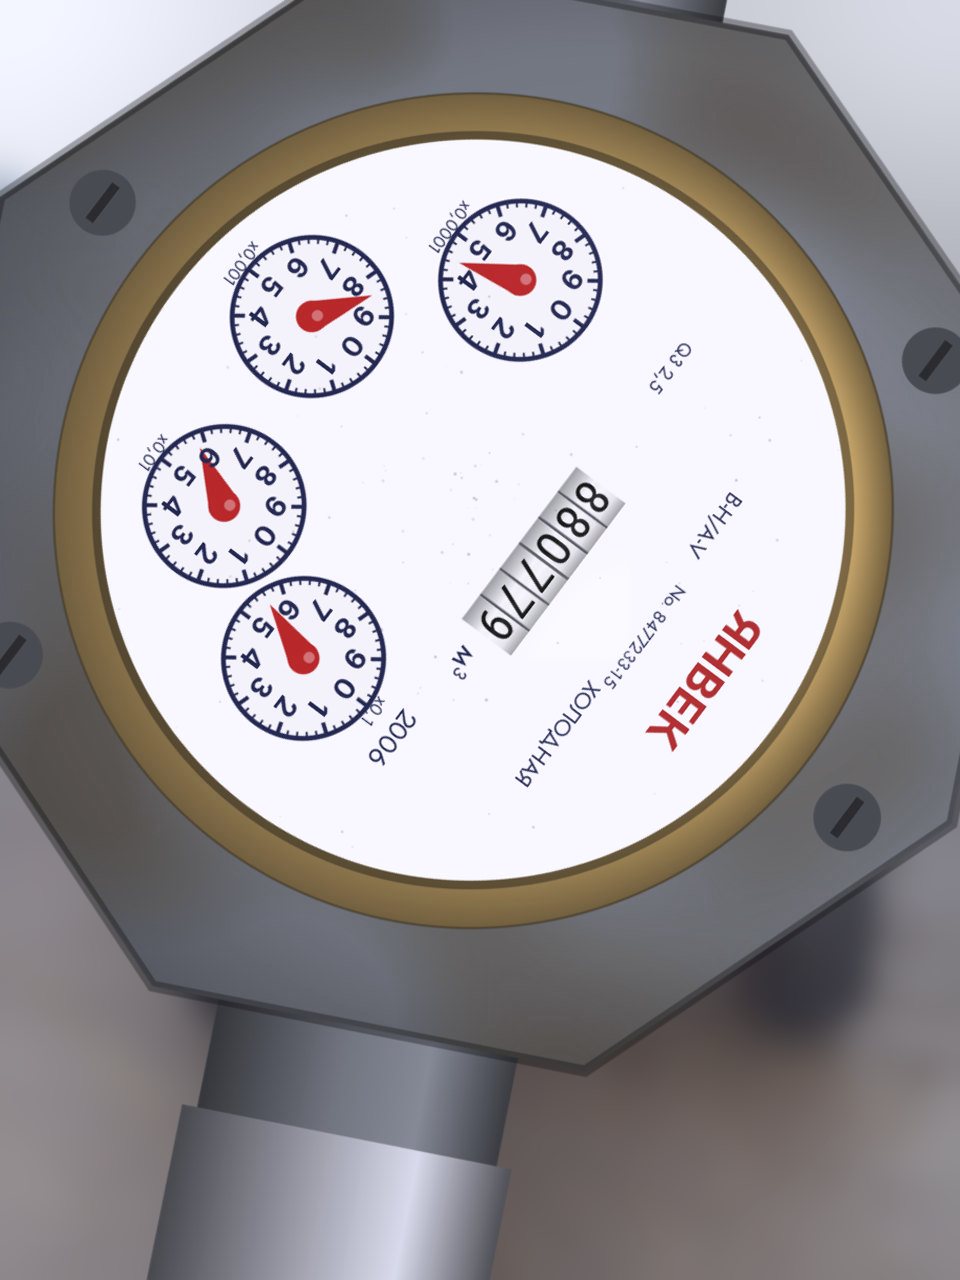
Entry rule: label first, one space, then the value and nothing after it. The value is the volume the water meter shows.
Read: 880779.5584 m³
